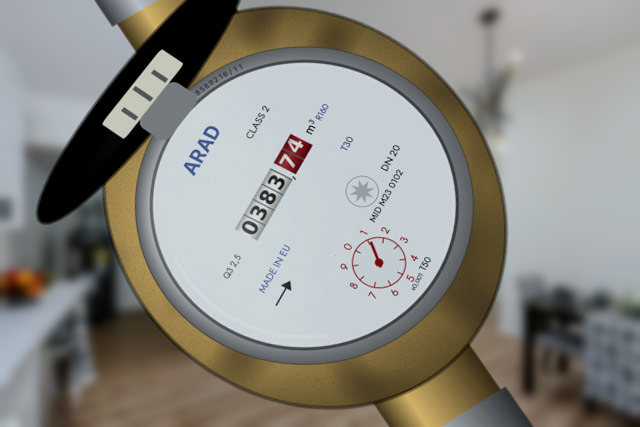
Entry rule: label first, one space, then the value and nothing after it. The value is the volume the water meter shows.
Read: 383.741 m³
